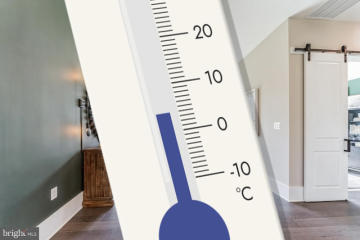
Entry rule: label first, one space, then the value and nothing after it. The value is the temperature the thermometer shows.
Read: 4 °C
